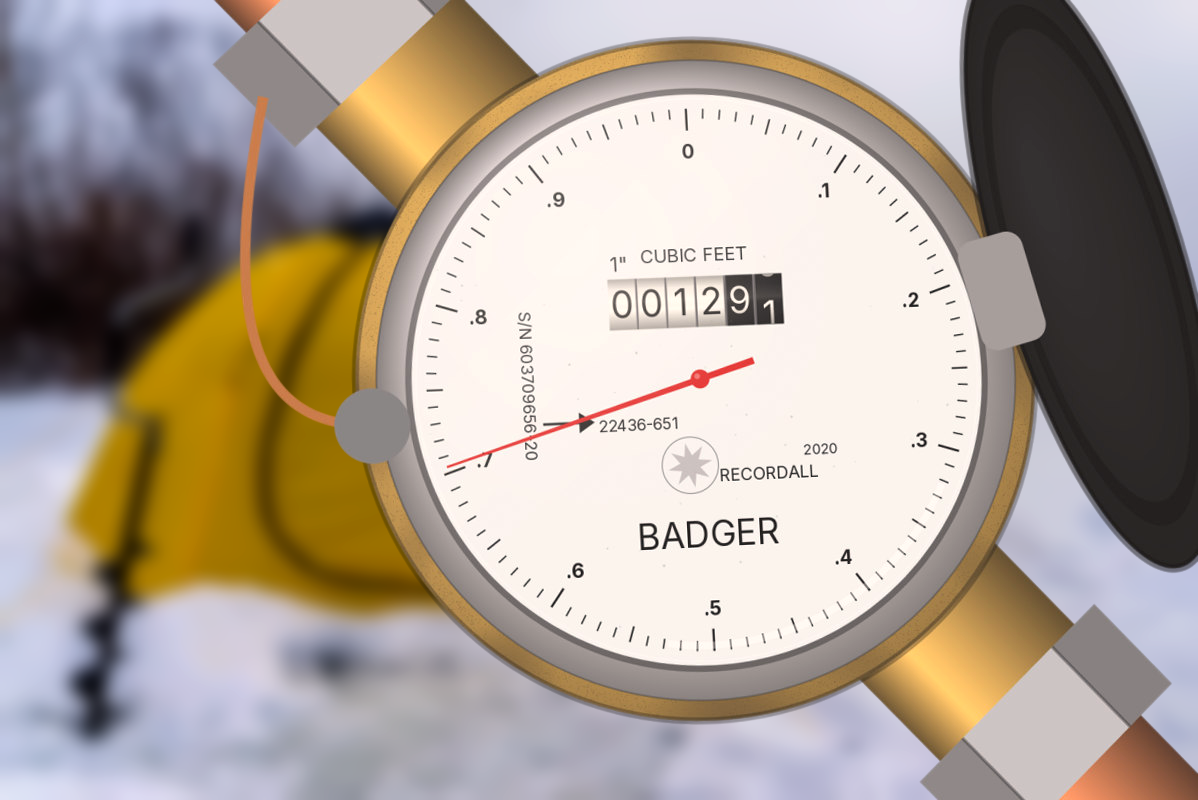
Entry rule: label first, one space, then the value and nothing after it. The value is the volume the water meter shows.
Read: 1290.70 ft³
